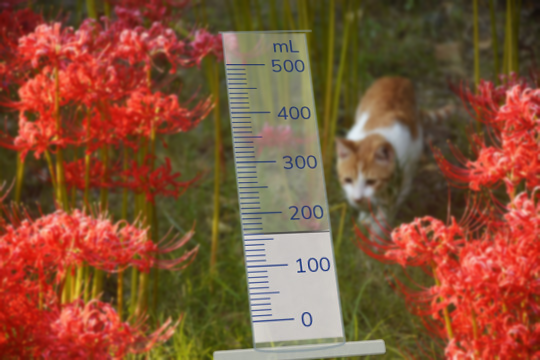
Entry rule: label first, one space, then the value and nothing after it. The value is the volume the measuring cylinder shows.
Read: 160 mL
